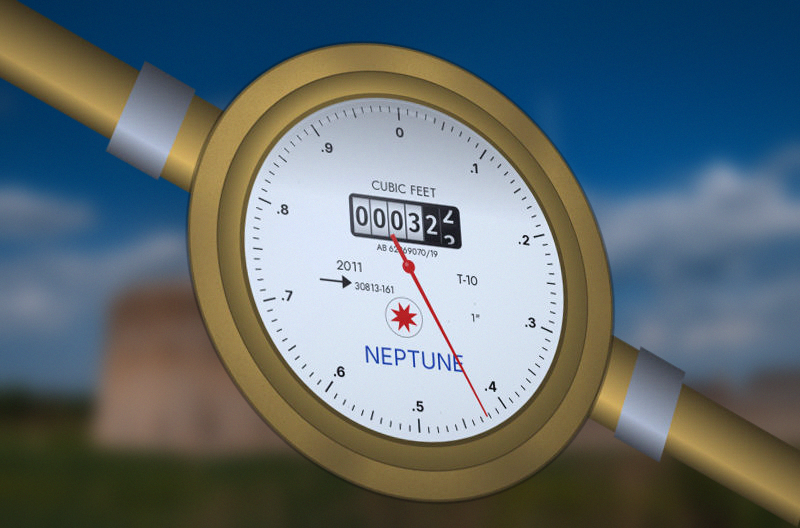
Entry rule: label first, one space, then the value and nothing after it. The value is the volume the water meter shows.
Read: 322.42 ft³
